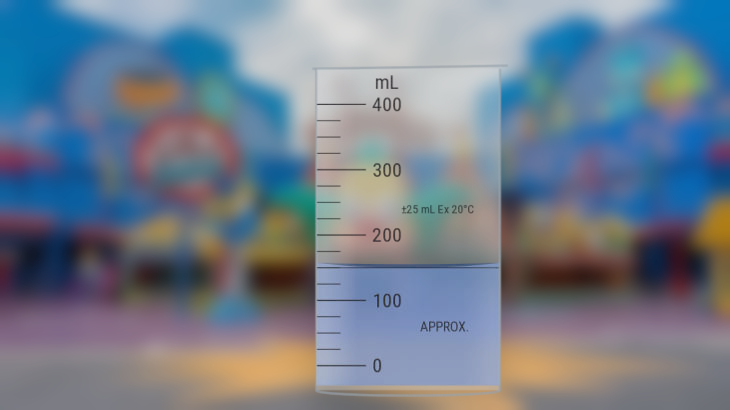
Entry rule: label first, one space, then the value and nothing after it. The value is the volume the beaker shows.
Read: 150 mL
